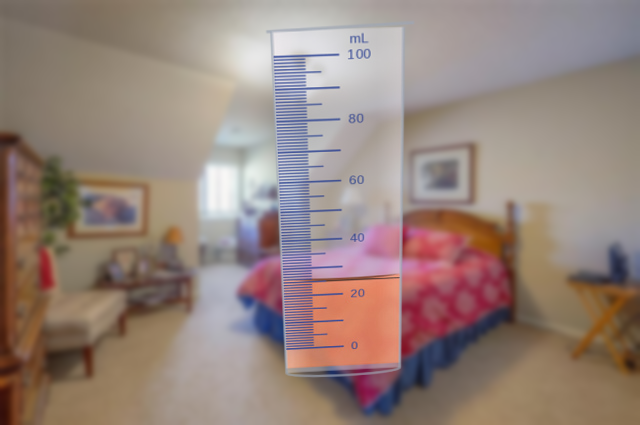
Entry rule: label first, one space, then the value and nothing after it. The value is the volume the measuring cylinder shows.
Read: 25 mL
